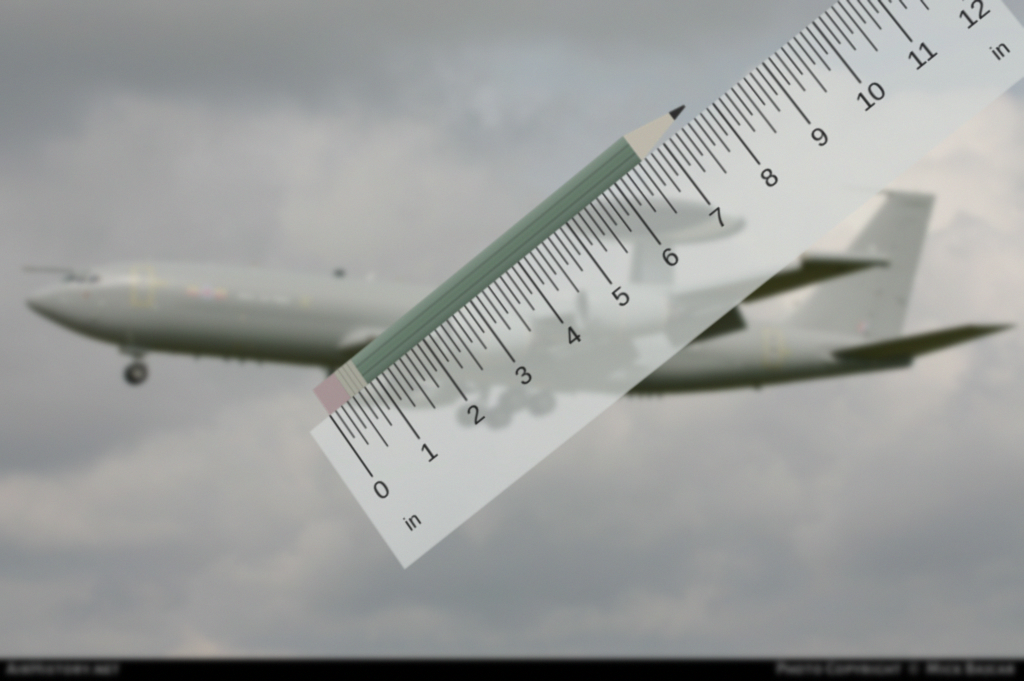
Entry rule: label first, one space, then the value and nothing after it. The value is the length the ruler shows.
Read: 7.625 in
